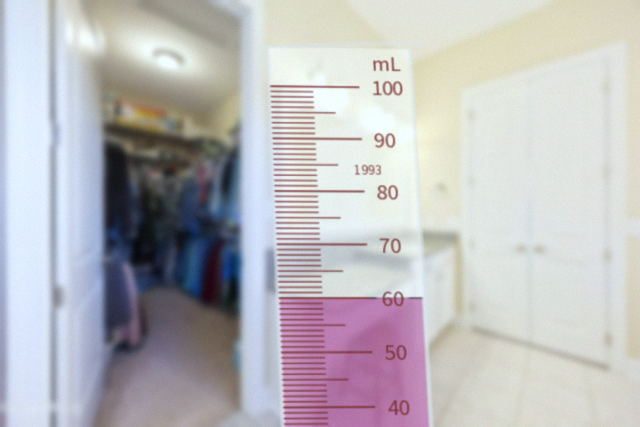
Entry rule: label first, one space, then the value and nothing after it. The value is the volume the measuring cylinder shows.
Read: 60 mL
